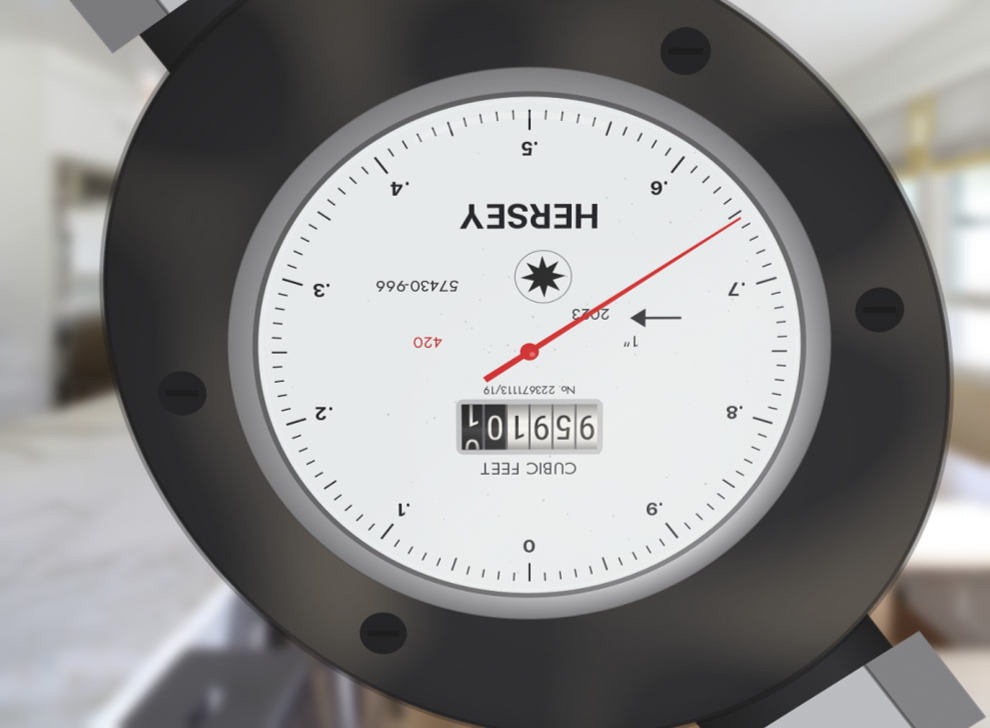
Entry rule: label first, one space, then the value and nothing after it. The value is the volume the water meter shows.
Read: 959100.65 ft³
